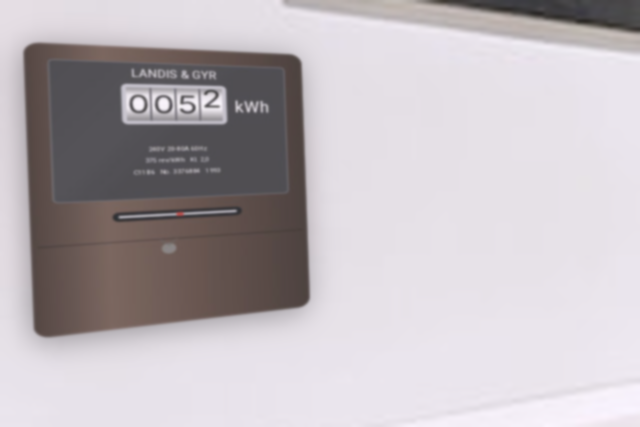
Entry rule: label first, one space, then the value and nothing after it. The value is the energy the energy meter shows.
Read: 52 kWh
